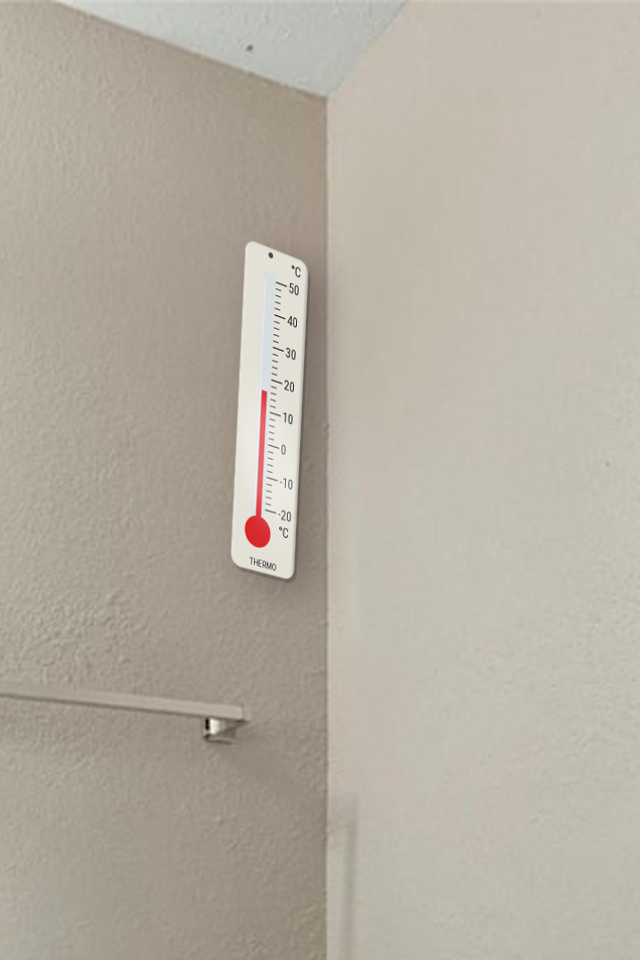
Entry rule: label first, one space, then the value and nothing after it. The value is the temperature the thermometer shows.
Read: 16 °C
